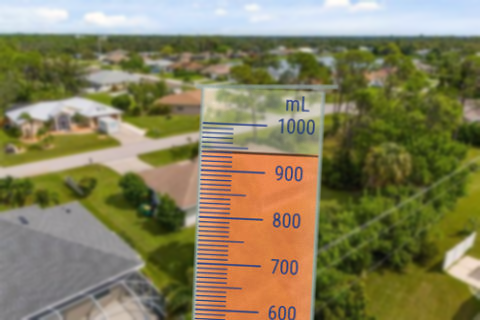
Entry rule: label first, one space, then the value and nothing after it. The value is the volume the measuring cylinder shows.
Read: 940 mL
